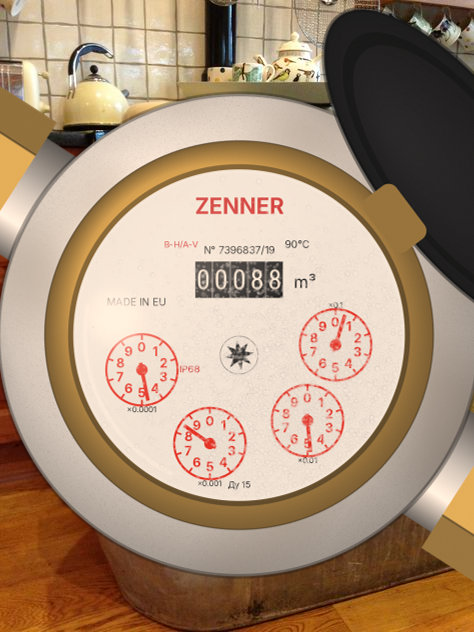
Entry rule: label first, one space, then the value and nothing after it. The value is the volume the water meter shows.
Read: 88.0484 m³
